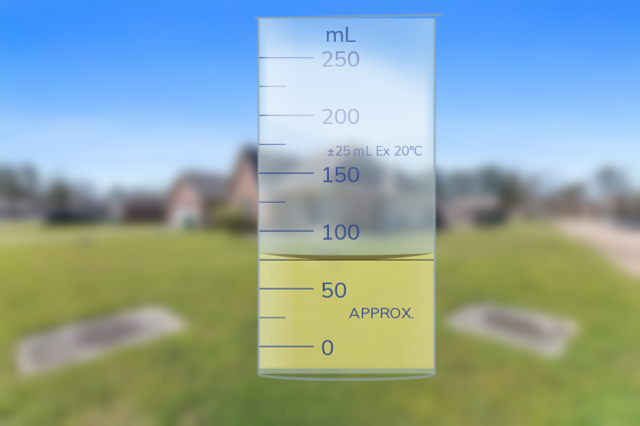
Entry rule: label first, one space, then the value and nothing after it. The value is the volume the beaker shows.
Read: 75 mL
